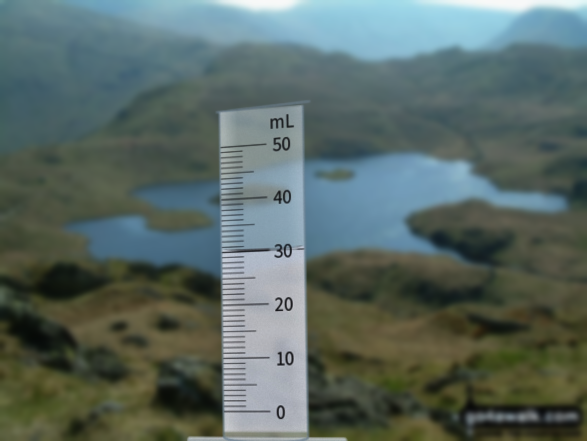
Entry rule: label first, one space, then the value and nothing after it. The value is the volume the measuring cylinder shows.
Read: 30 mL
